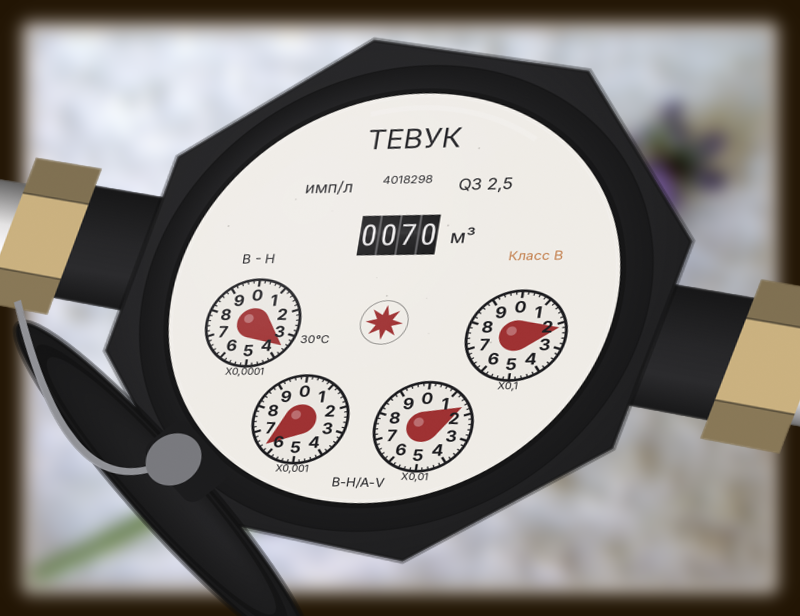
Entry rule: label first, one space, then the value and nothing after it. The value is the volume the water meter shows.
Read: 70.2163 m³
